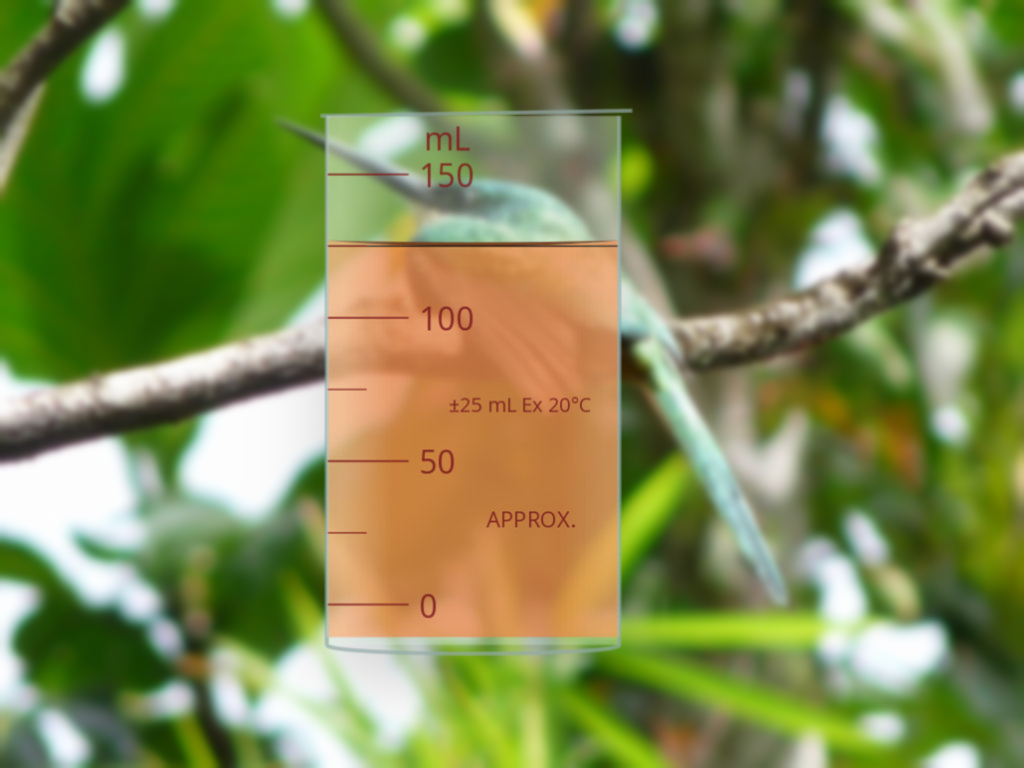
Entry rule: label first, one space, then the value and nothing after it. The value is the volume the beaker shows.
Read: 125 mL
